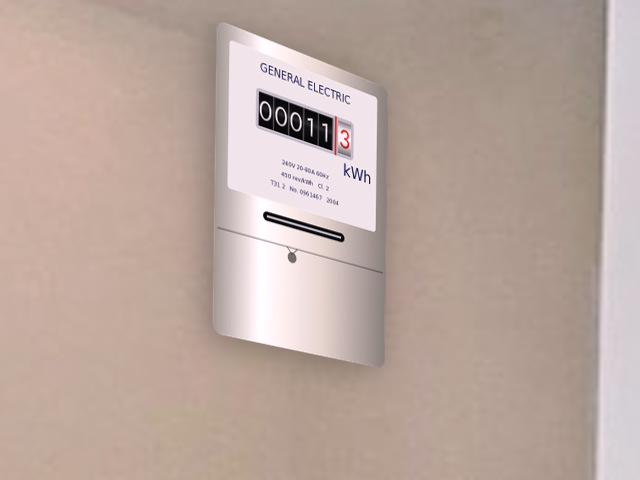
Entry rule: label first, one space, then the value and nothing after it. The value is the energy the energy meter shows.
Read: 11.3 kWh
